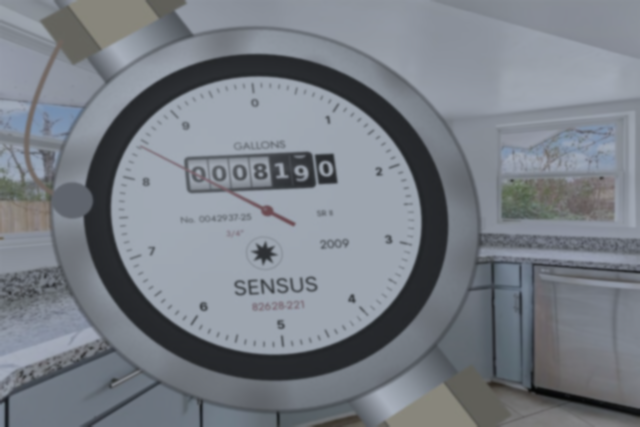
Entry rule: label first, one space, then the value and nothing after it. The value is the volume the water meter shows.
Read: 8188.4 gal
